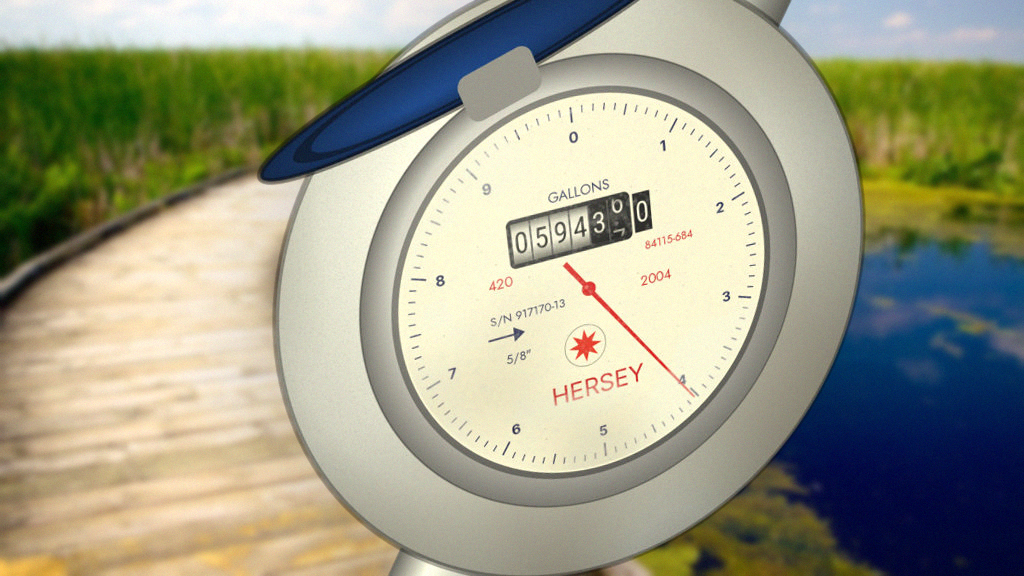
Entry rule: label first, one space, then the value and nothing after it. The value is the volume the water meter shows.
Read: 594364.0 gal
